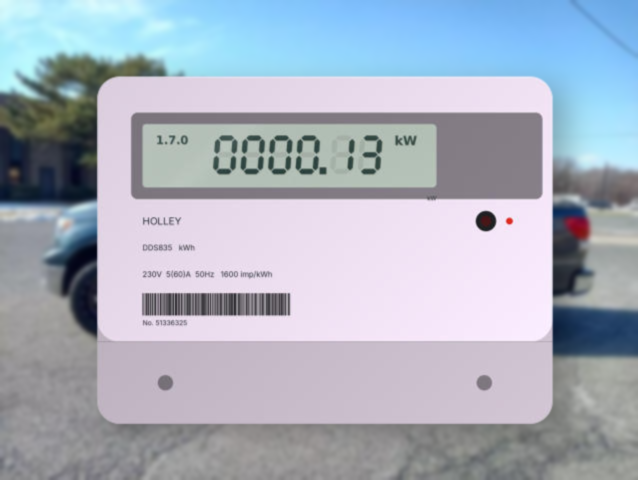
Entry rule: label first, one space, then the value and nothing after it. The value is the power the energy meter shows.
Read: 0.13 kW
